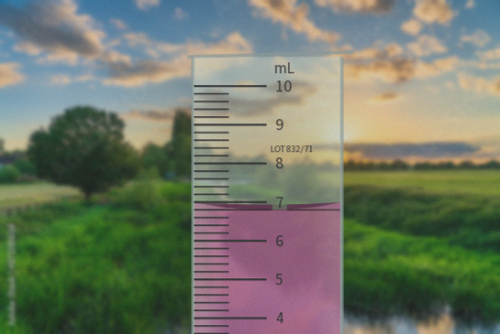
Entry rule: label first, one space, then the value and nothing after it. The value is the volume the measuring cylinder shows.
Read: 6.8 mL
